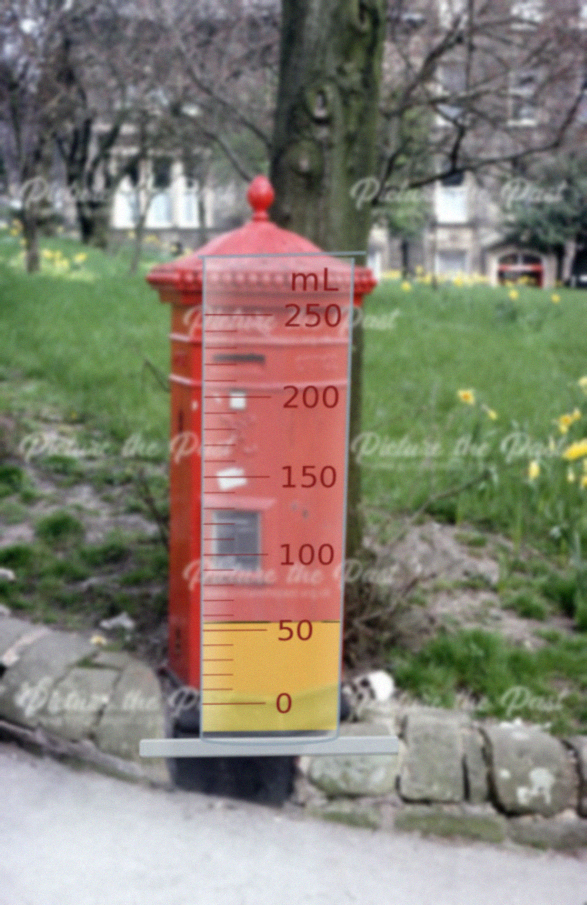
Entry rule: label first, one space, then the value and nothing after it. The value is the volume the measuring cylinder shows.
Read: 55 mL
